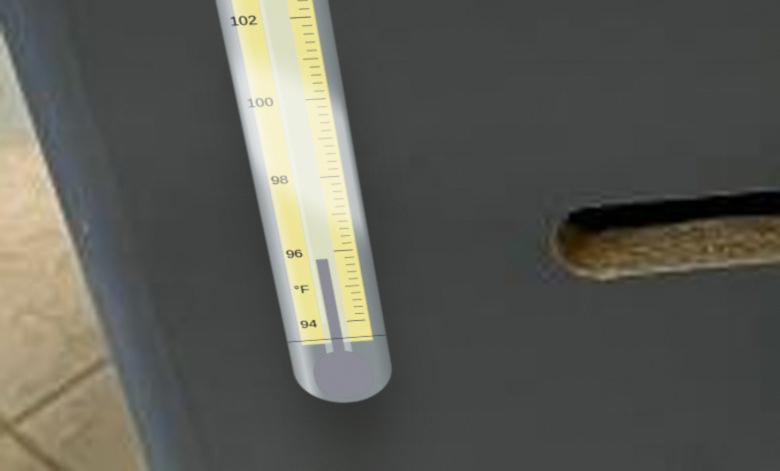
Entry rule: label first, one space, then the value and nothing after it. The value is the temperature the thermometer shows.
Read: 95.8 °F
